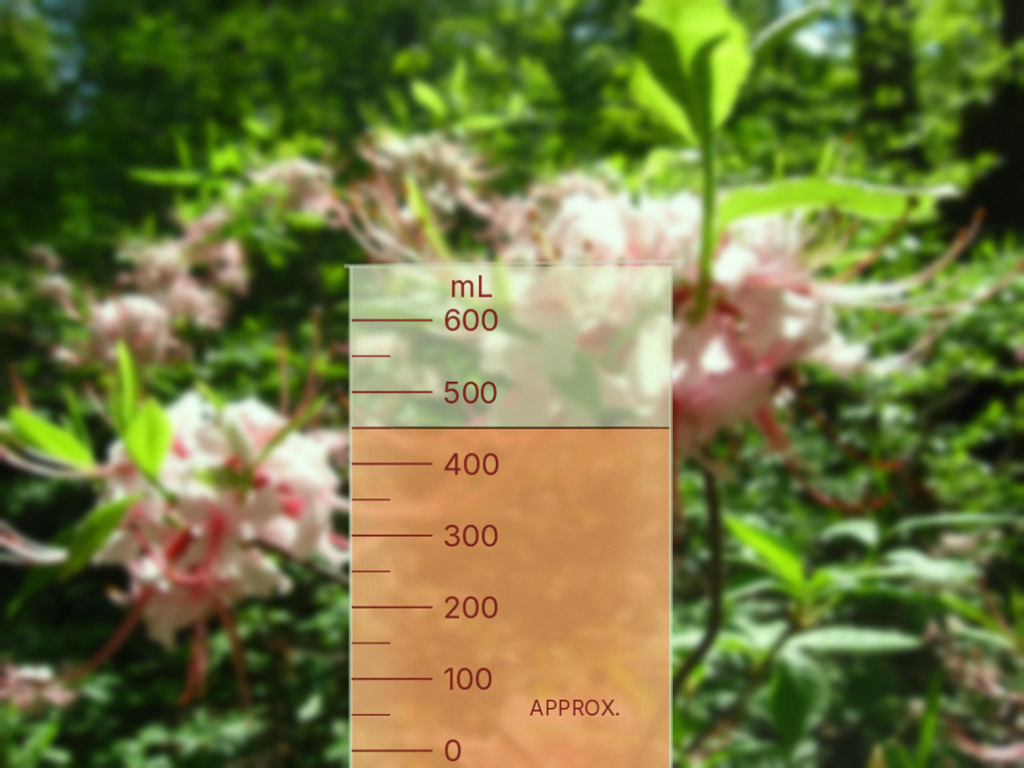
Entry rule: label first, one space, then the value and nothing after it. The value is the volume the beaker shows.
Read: 450 mL
